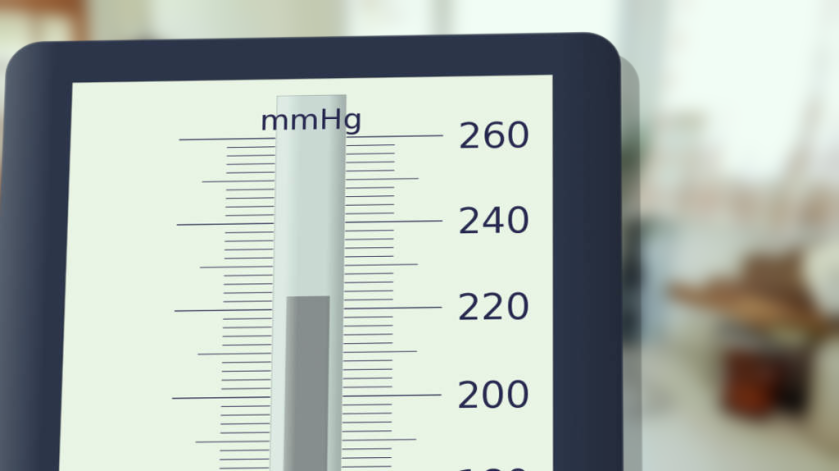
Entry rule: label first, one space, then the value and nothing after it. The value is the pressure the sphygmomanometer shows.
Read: 223 mmHg
